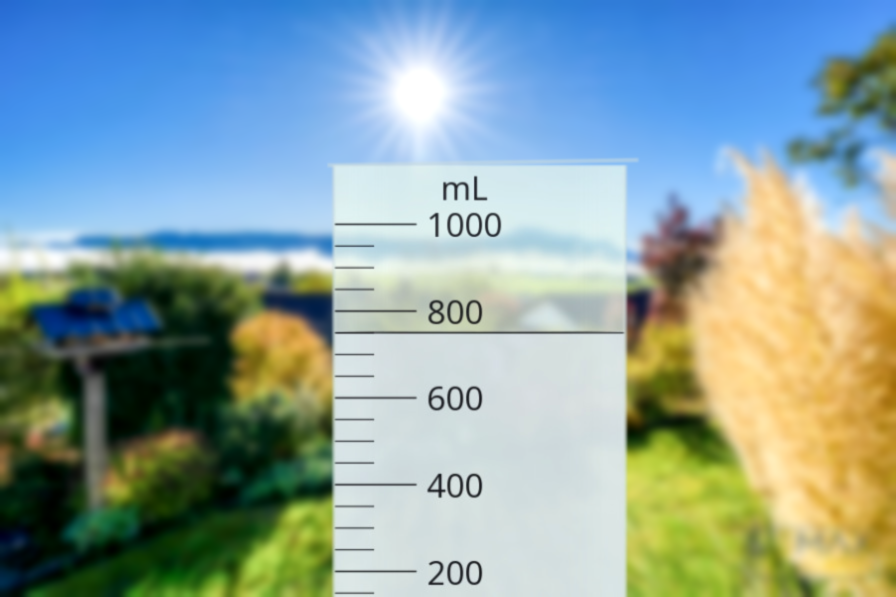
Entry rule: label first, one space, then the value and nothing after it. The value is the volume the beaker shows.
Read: 750 mL
